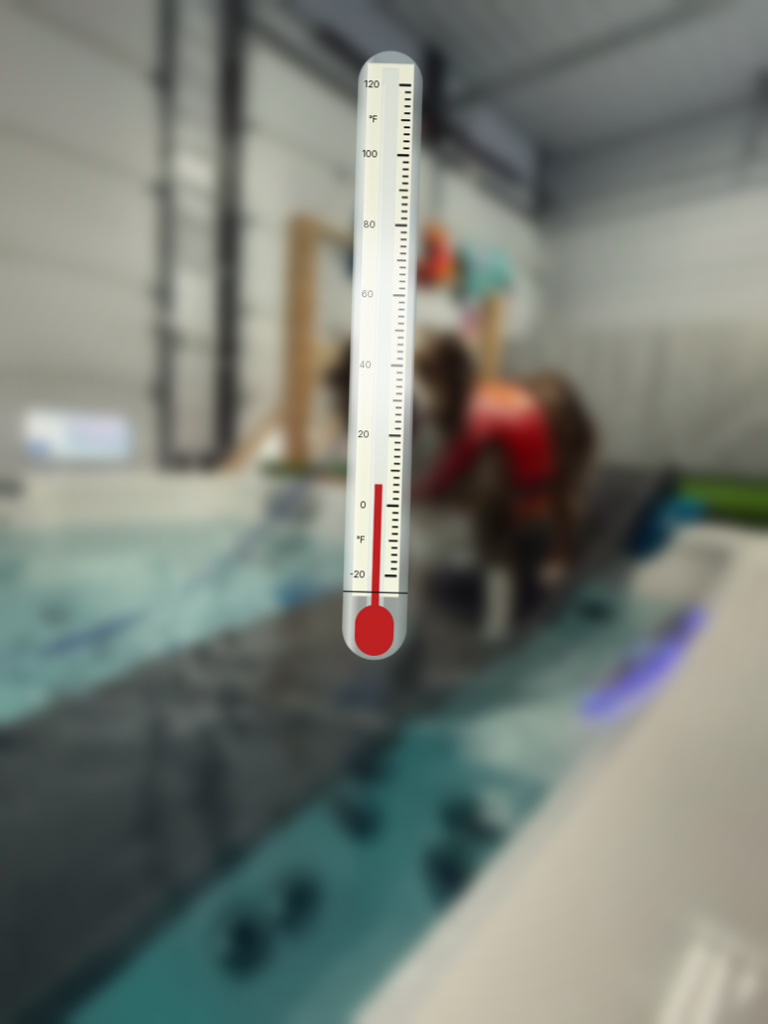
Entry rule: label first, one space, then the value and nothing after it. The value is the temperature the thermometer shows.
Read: 6 °F
